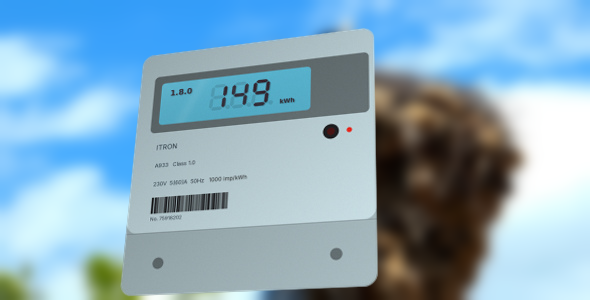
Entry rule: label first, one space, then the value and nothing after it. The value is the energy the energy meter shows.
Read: 149 kWh
